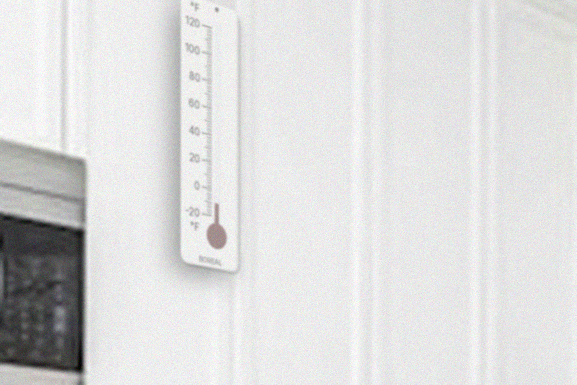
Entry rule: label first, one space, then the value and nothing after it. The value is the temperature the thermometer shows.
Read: -10 °F
